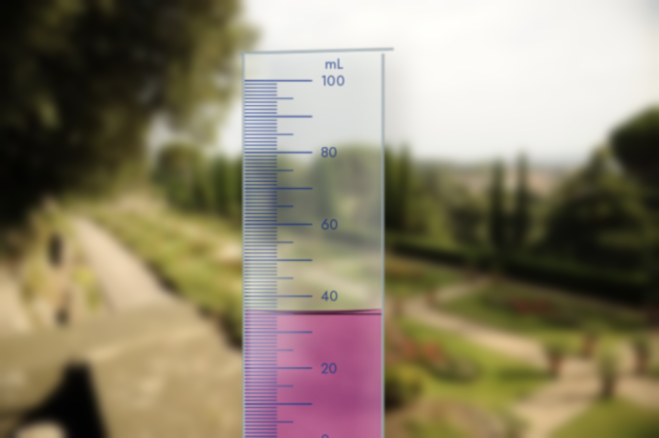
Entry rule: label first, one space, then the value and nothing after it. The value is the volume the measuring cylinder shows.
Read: 35 mL
